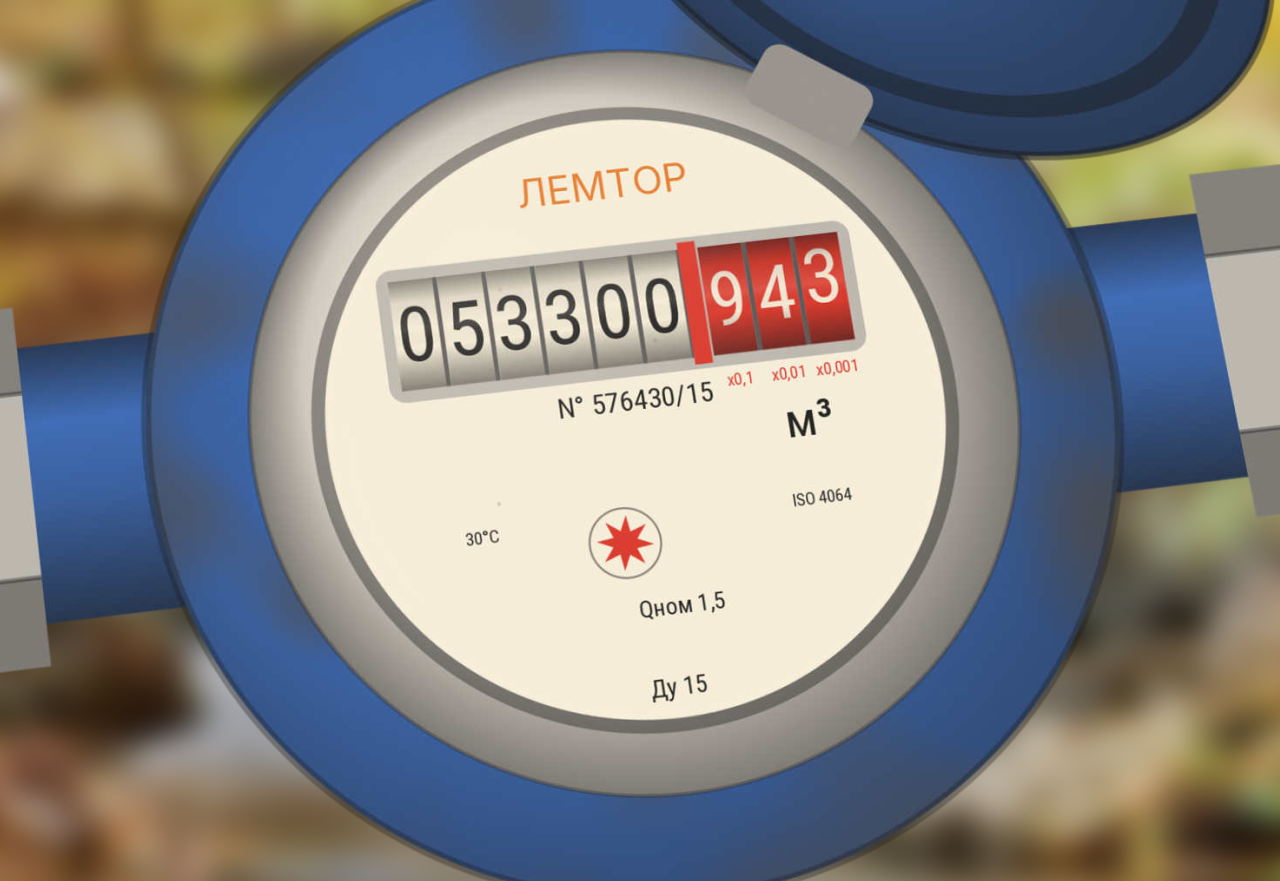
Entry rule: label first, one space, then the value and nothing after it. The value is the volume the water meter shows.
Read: 53300.943 m³
